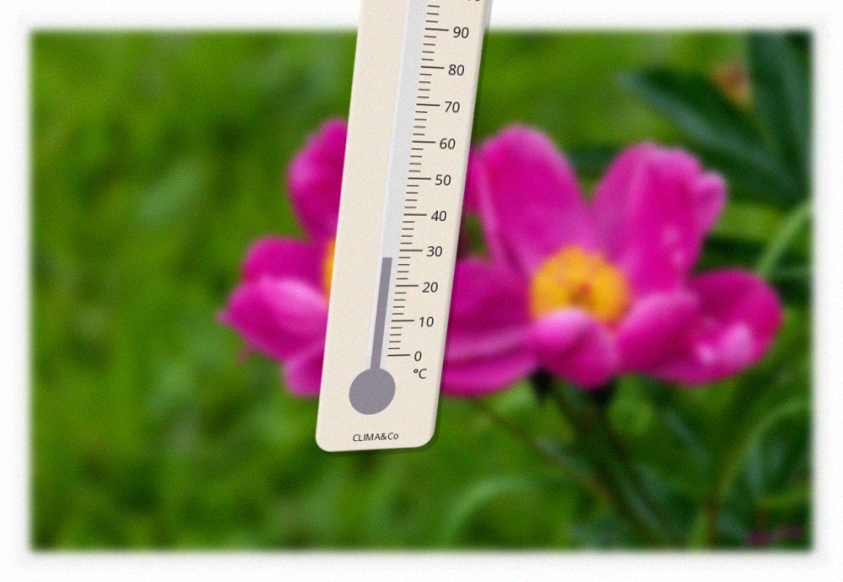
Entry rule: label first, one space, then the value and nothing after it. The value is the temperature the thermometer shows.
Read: 28 °C
